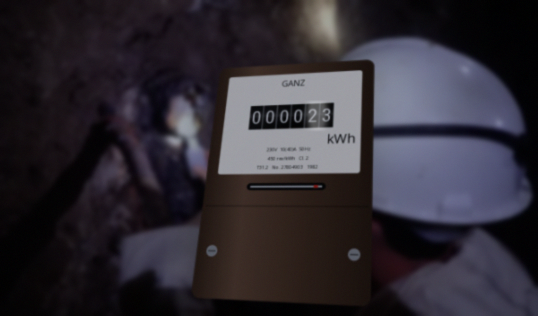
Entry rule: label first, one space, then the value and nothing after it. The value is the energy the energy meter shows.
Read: 23 kWh
